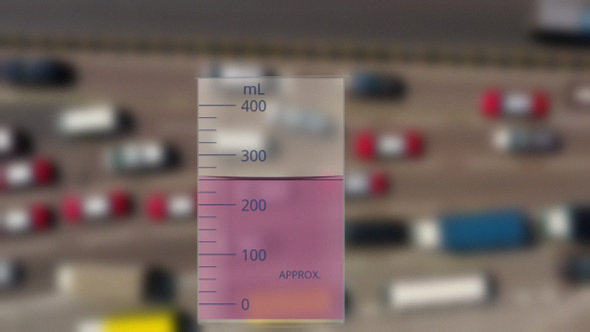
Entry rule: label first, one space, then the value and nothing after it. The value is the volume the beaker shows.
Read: 250 mL
